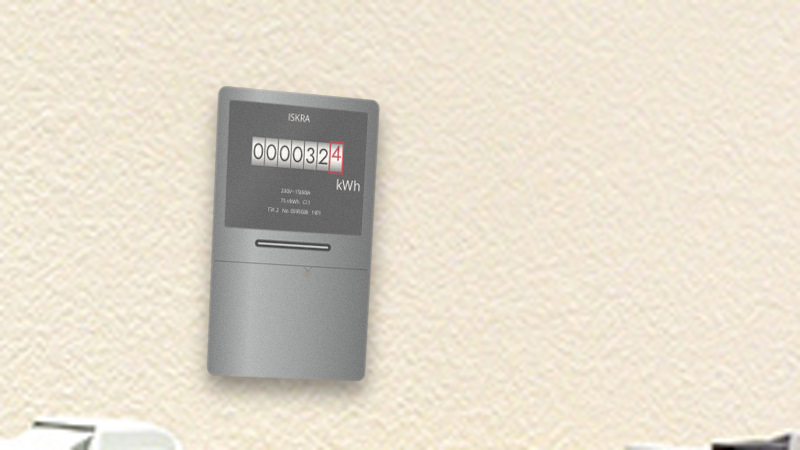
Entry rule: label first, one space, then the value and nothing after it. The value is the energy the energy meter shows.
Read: 32.4 kWh
